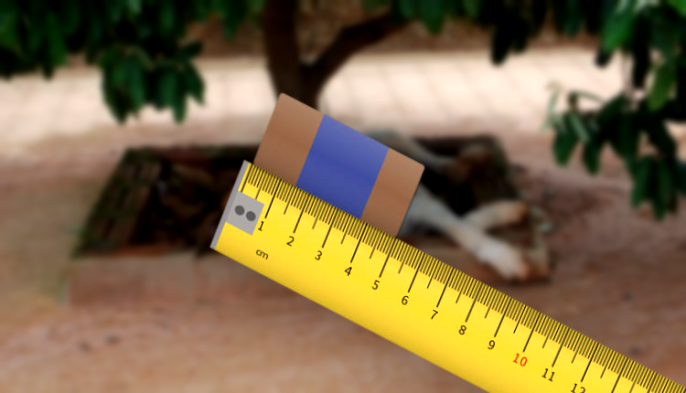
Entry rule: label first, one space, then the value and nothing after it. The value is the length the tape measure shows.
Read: 5 cm
